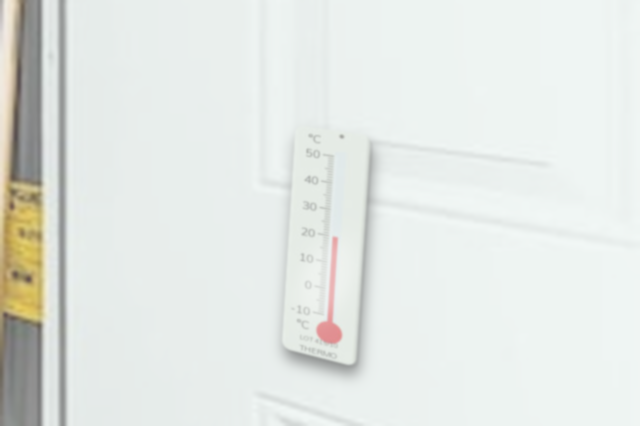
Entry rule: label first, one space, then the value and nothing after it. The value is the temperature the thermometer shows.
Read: 20 °C
